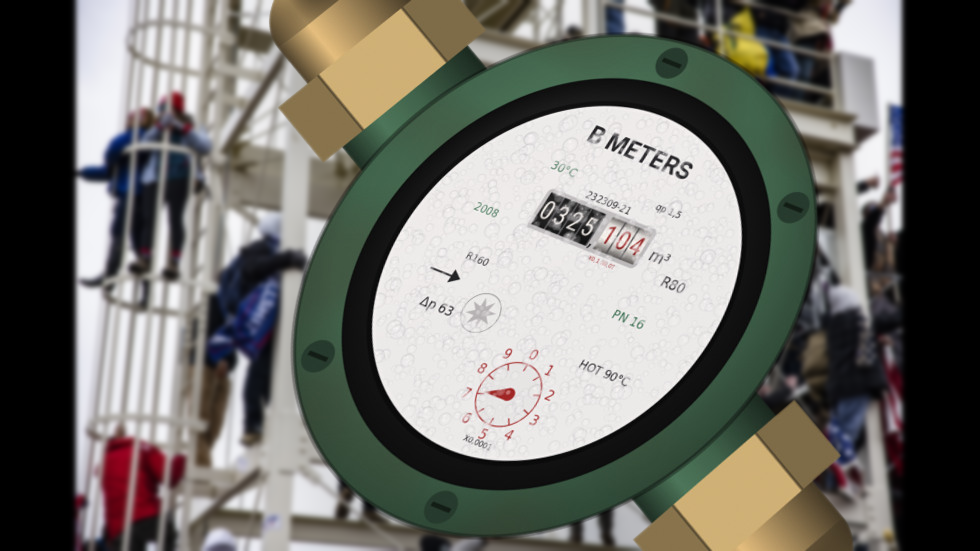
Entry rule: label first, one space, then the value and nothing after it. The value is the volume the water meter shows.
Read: 325.1047 m³
